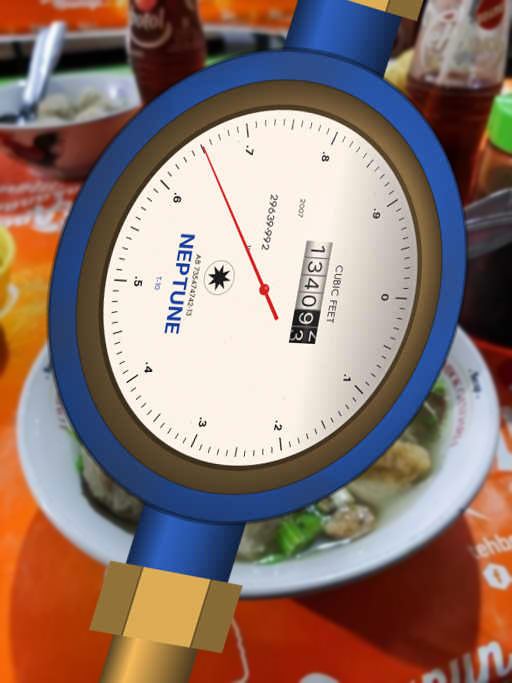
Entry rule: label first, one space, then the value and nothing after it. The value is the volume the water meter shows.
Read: 134092.65 ft³
